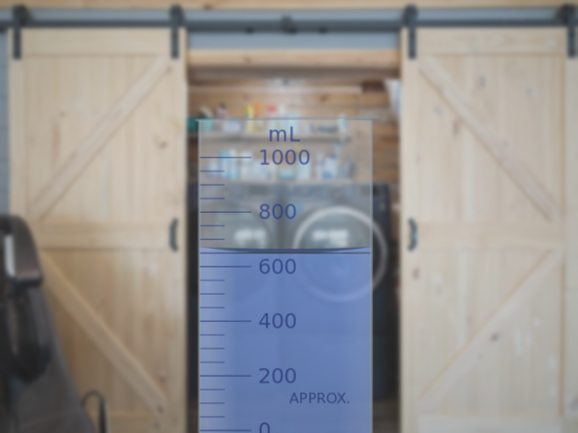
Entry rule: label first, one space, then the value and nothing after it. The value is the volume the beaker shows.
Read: 650 mL
